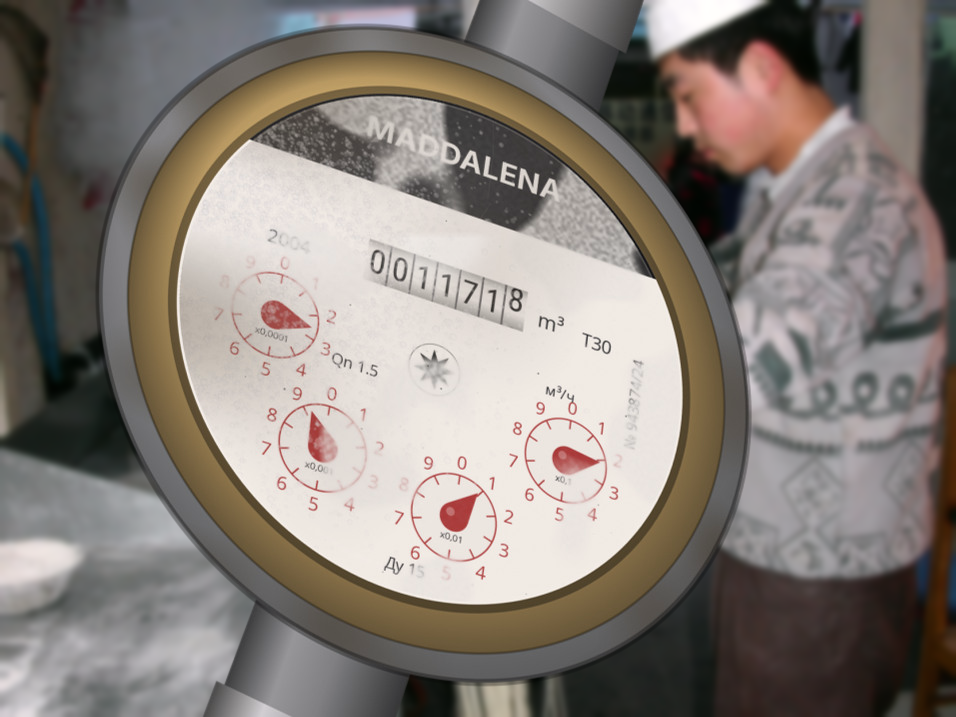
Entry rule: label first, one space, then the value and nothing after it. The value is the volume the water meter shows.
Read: 11718.2092 m³
